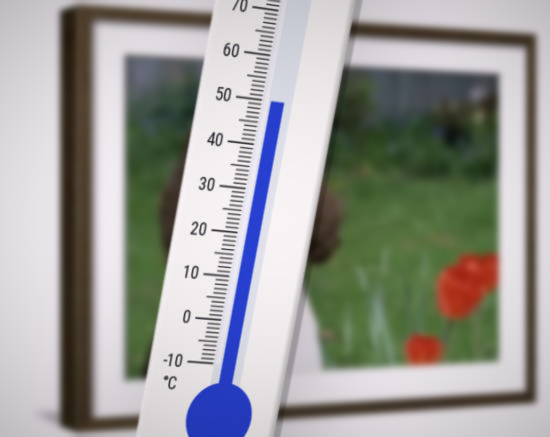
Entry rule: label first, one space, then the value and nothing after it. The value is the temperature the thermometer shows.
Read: 50 °C
